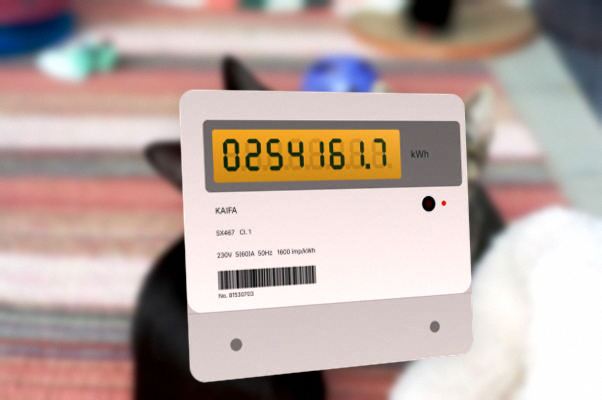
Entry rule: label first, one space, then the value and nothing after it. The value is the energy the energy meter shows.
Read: 254161.7 kWh
